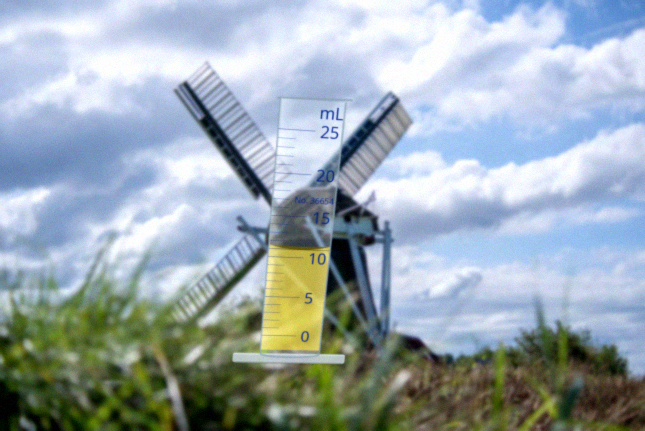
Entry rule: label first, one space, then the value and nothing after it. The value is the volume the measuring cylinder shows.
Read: 11 mL
